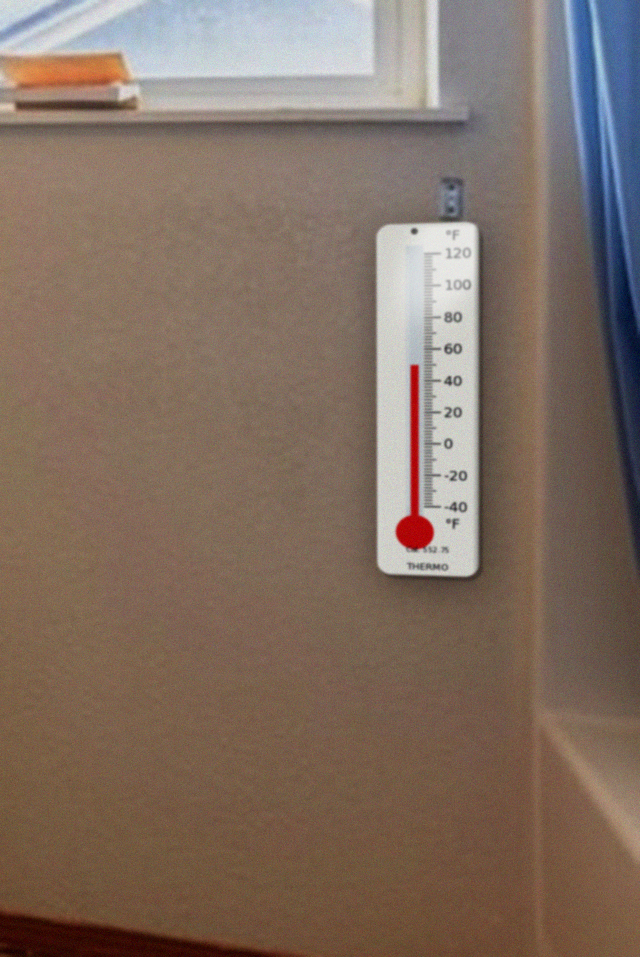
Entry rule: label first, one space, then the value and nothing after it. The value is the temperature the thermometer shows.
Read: 50 °F
